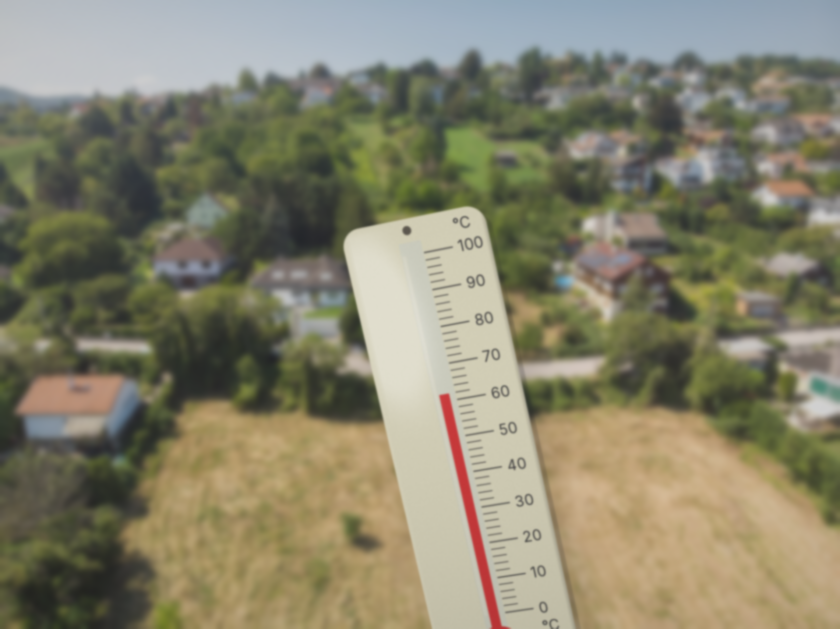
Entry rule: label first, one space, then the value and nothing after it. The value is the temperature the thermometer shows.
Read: 62 °C
